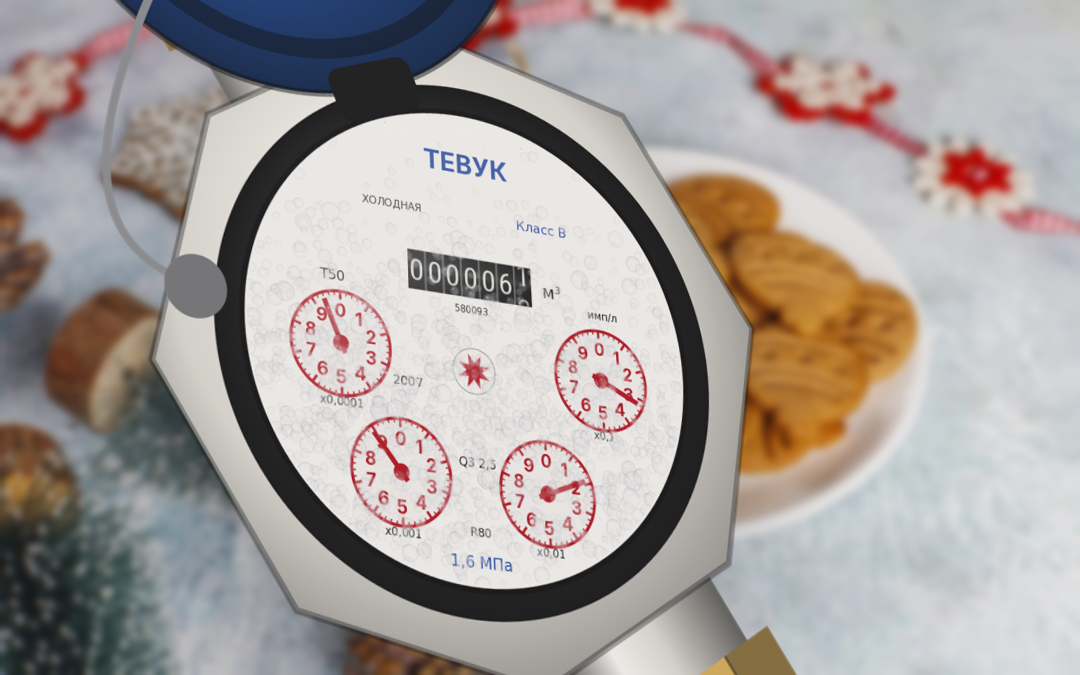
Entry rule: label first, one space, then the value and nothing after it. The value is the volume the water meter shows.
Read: 61.3189 m³
